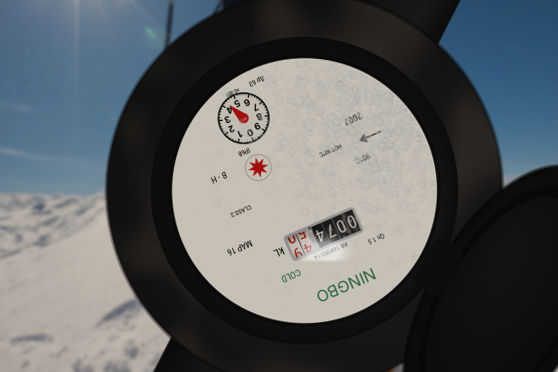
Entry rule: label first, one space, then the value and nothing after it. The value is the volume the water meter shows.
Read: 74.494 kL
